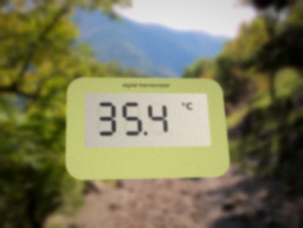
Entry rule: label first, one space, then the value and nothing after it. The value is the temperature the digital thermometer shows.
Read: 35.4 °C
